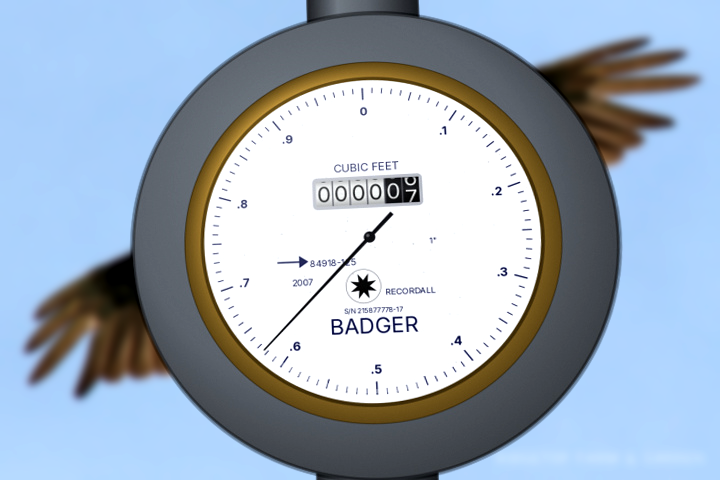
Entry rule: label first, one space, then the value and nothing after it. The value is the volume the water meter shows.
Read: 6.62 ft³
